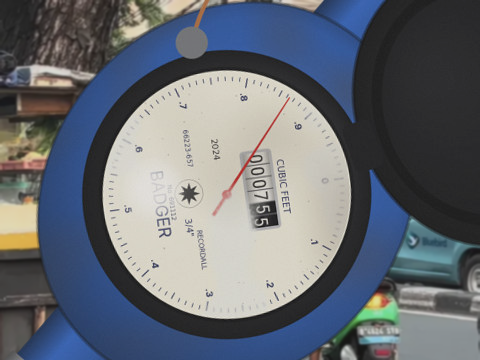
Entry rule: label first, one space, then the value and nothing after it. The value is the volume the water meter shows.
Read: 754.86 ft³
